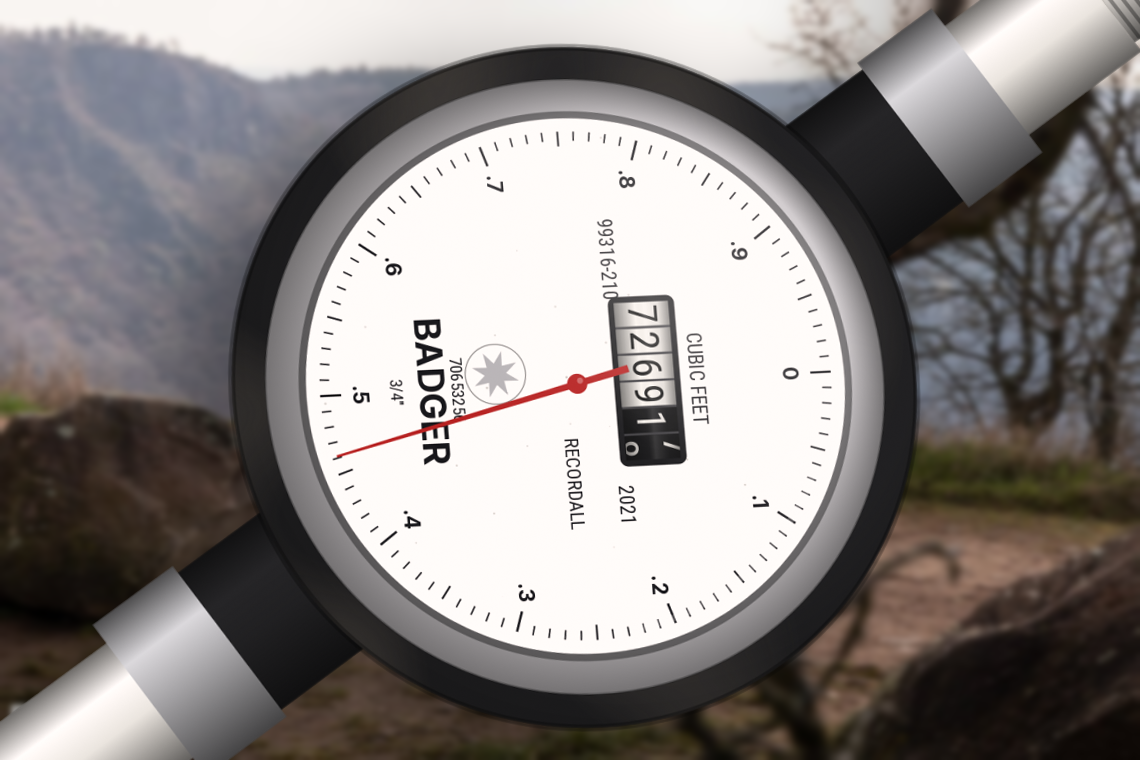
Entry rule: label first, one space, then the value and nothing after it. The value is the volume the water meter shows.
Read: 726917.46 ft³
